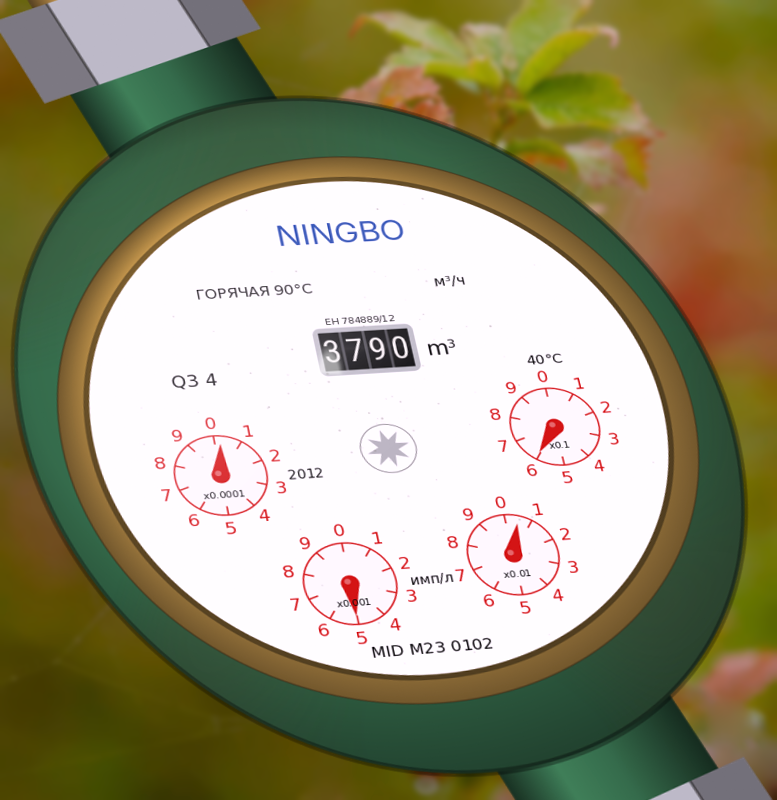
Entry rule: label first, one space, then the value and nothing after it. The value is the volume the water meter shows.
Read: 3790.6050 m³
